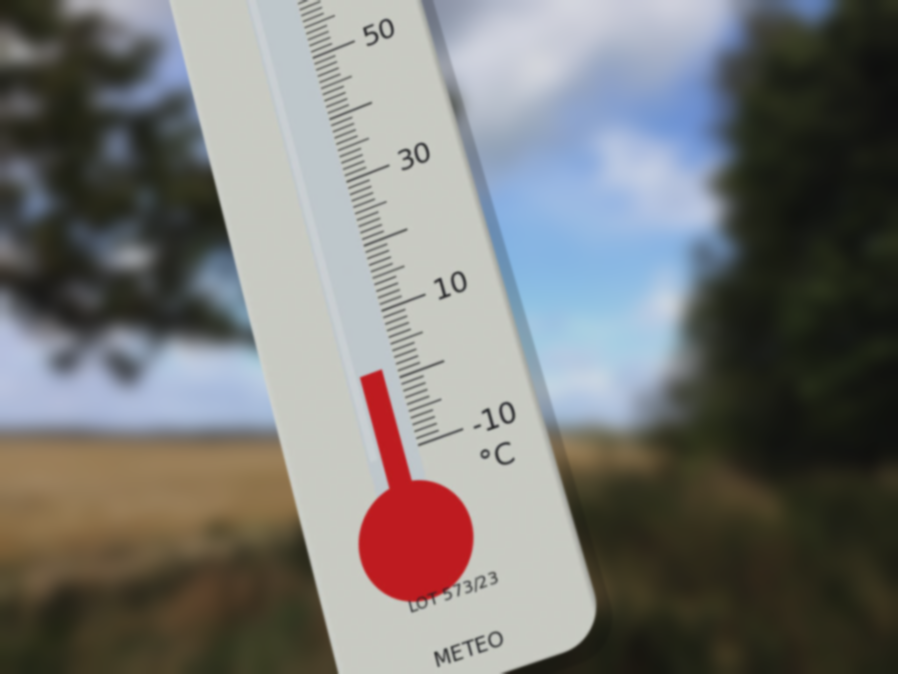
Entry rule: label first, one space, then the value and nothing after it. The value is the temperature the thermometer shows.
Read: 2 °C
